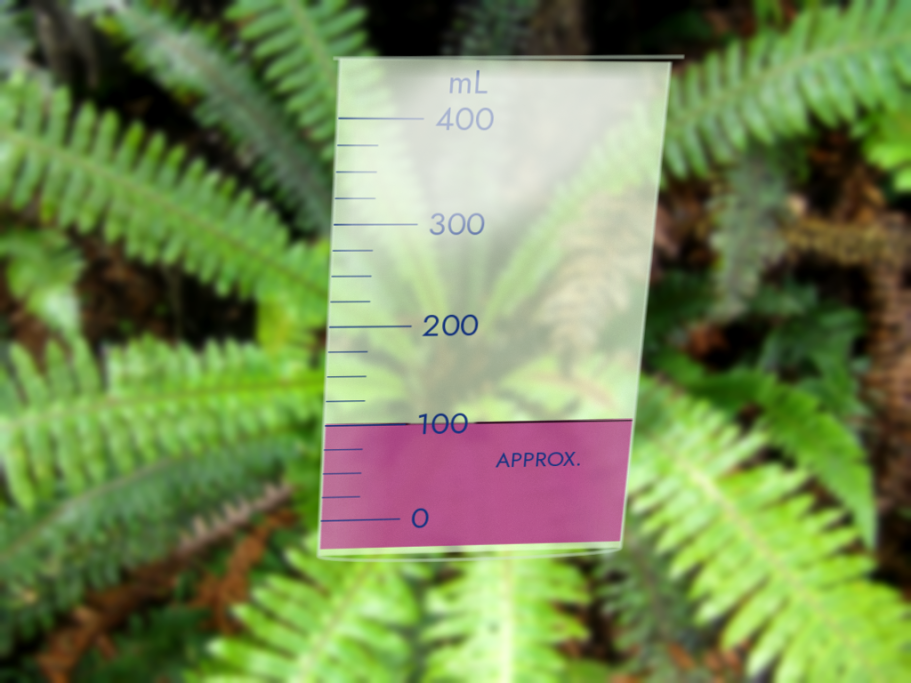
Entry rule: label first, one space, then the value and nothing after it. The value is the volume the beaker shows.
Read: 100 mL
